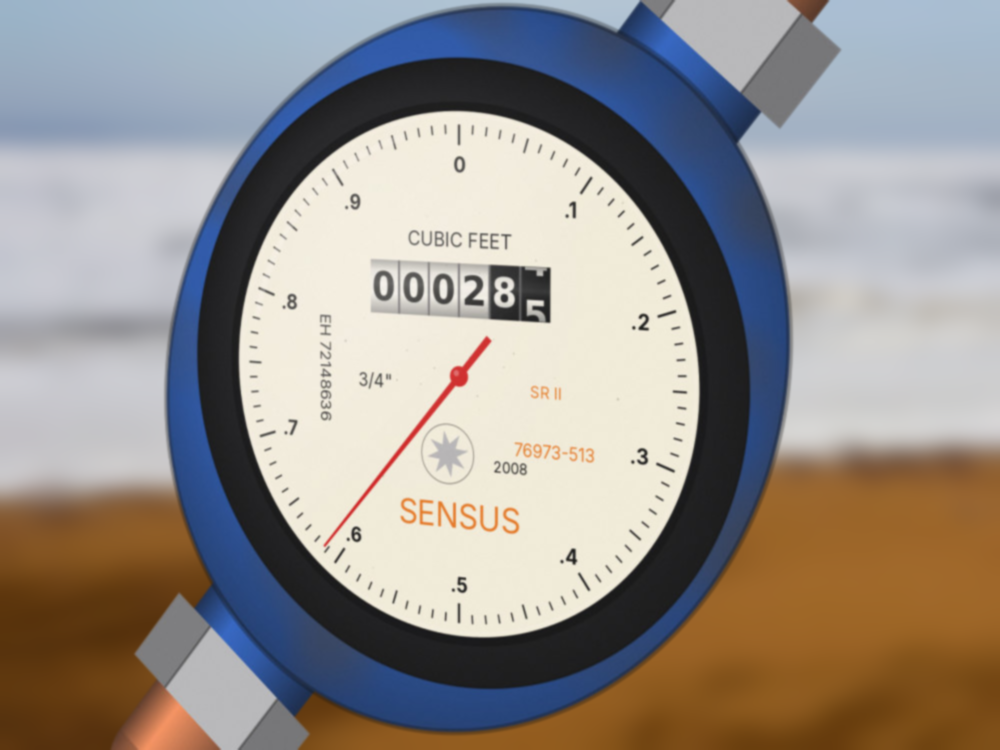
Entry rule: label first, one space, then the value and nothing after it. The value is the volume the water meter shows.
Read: 284.61 ft³
